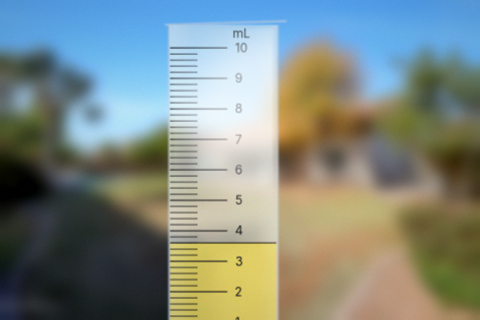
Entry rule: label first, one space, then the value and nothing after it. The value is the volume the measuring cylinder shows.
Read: 3.6 mL
